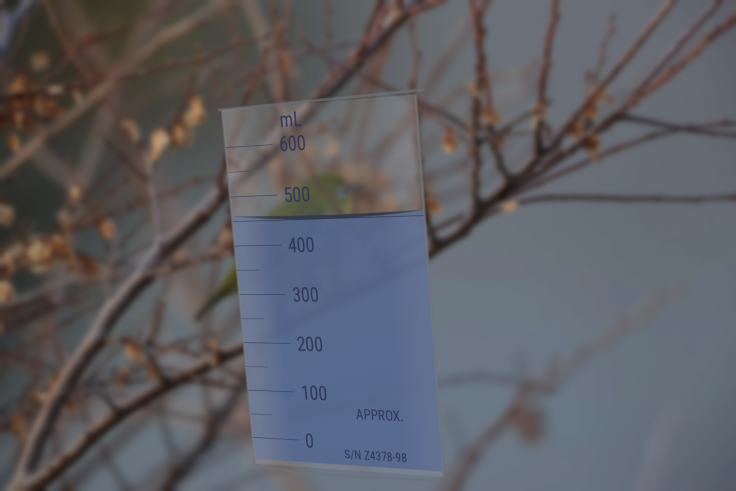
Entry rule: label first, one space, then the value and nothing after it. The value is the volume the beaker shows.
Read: 450 mL
